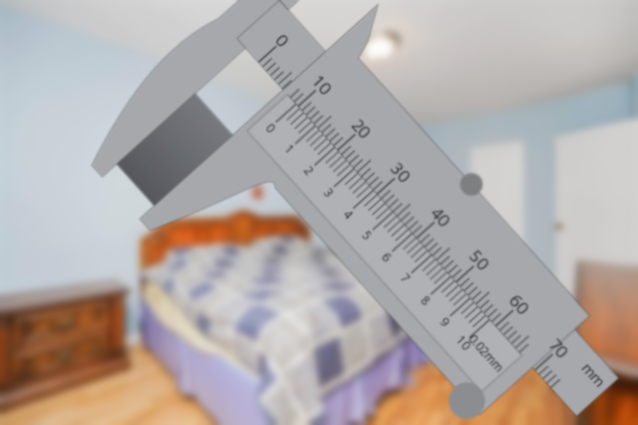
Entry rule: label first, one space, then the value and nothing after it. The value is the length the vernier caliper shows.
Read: 9.5 mm
